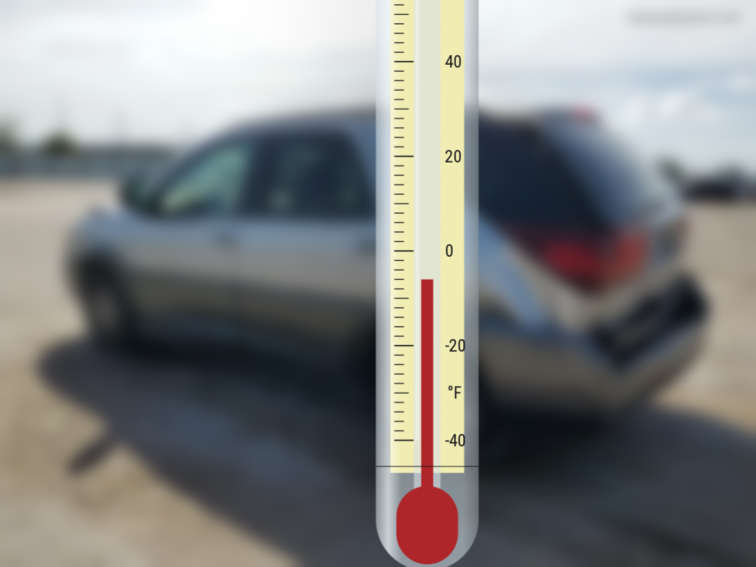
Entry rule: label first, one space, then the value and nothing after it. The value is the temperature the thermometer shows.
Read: -6 °F
